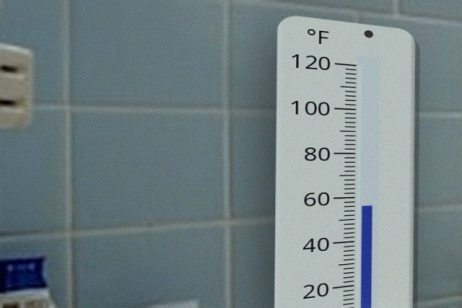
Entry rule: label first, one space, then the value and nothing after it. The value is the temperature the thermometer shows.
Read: 56 °F
